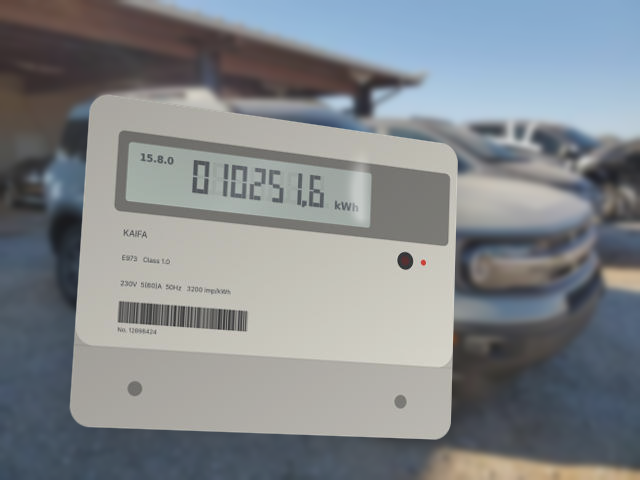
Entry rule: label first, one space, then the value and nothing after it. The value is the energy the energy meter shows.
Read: 10251.6 kWh
